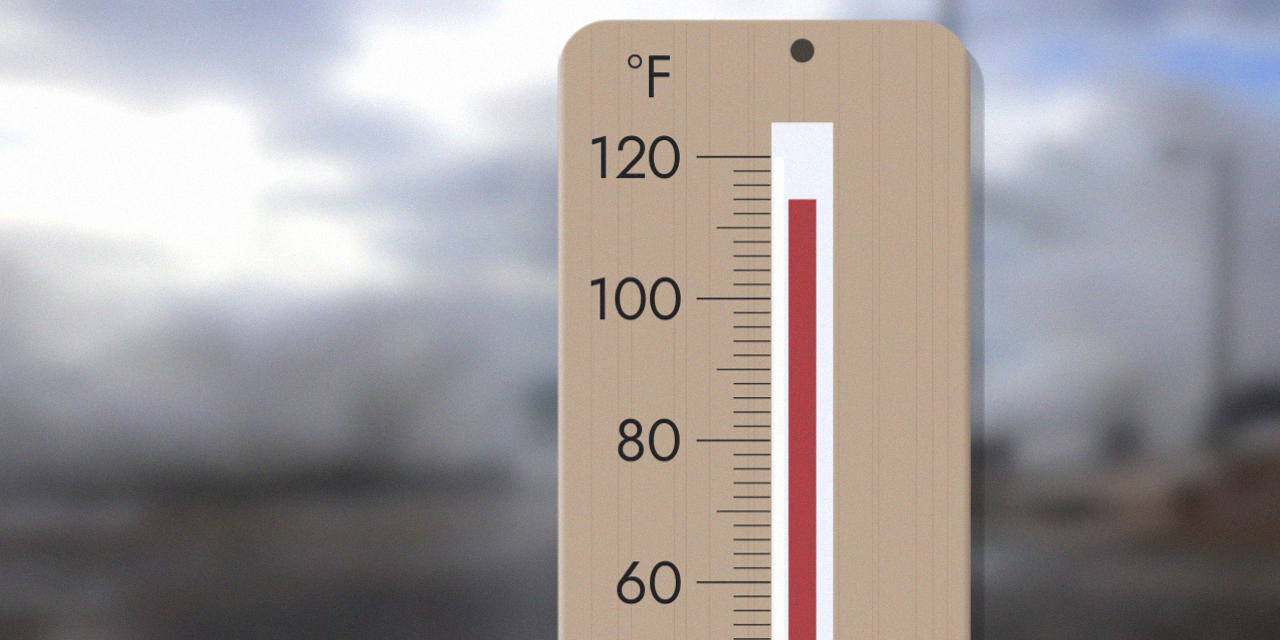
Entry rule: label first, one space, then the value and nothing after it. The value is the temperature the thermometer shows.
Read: 114 °F
